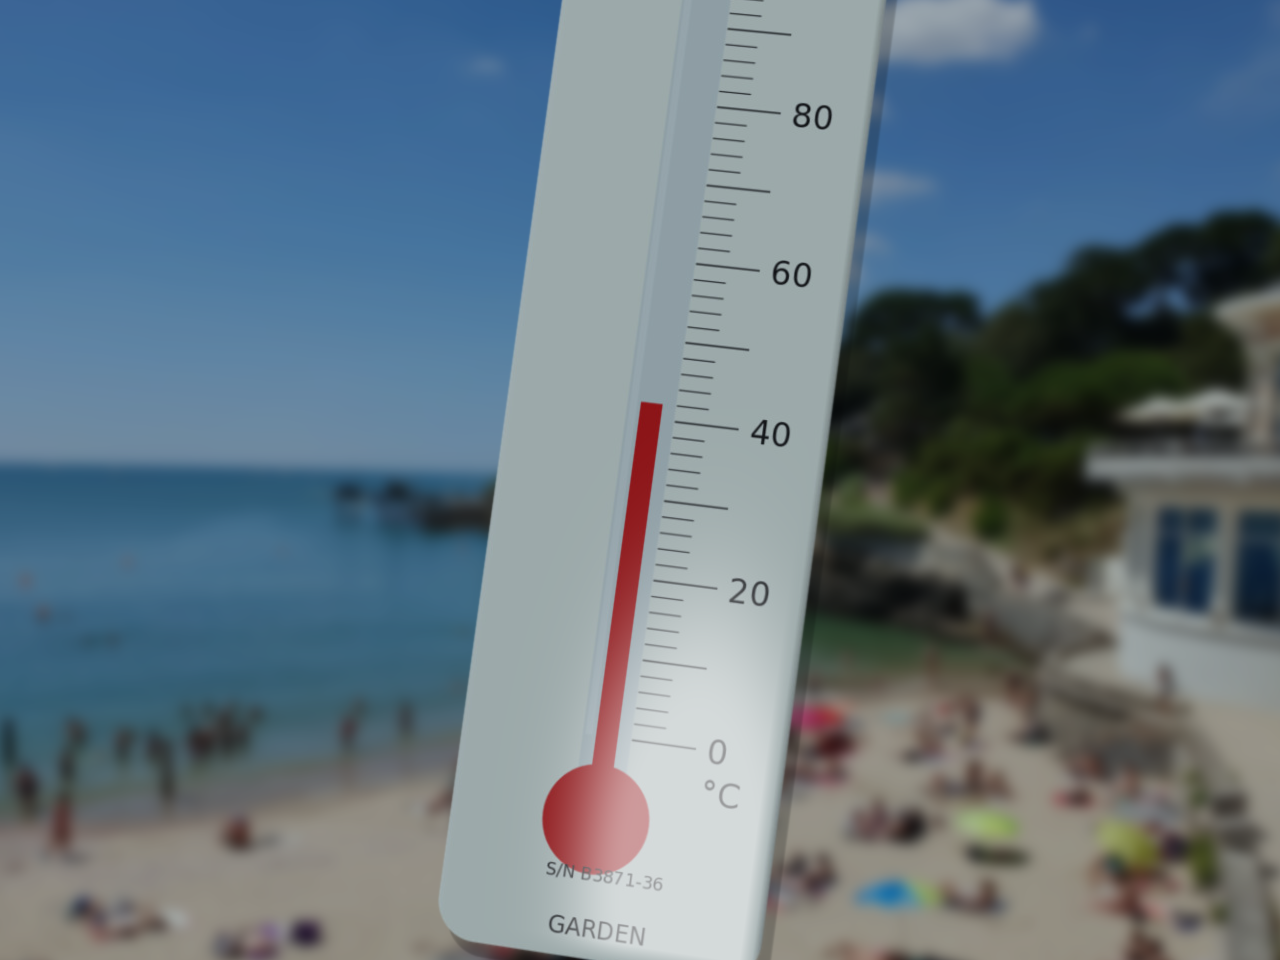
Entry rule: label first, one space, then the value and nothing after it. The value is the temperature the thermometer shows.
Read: 42 °C
